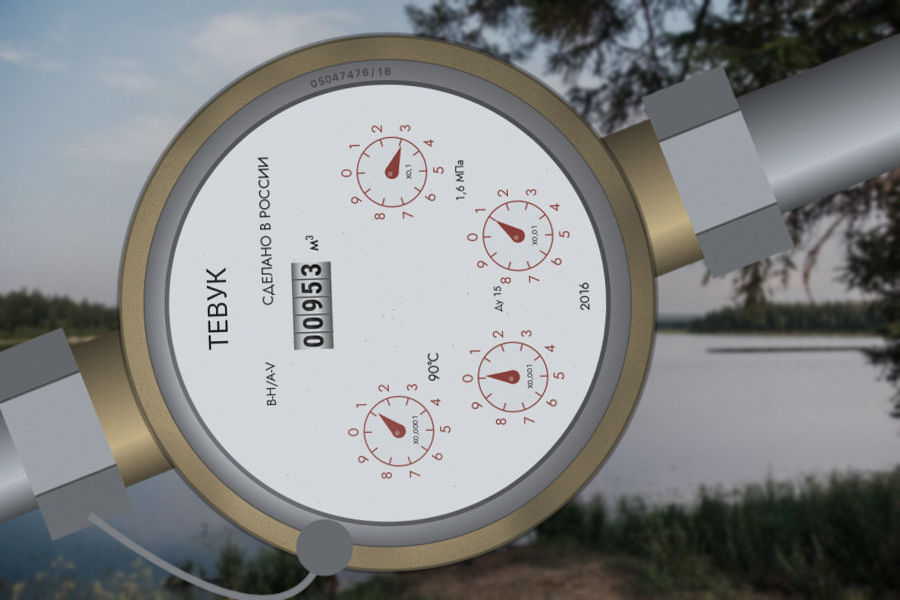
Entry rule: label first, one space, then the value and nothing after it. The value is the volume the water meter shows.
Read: 953.3101 m³
